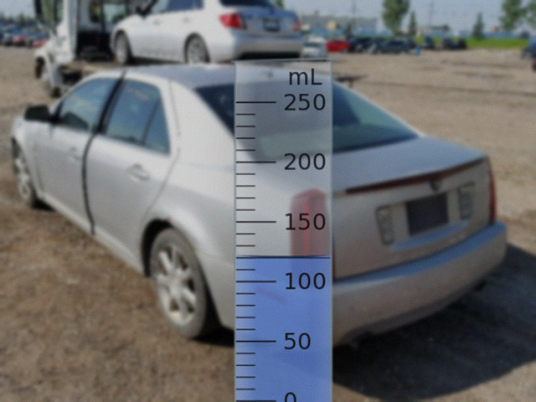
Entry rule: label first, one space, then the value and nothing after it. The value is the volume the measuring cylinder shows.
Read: 120 mL
